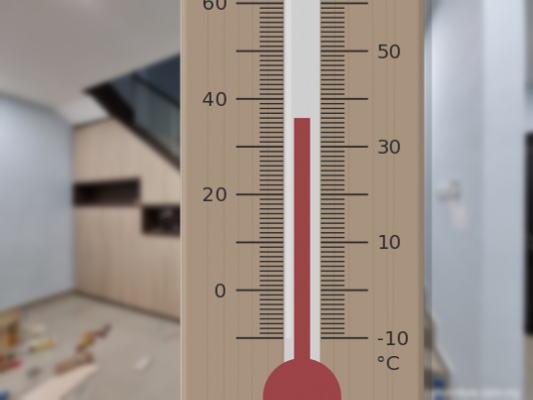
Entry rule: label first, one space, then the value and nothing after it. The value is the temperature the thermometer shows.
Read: 36 °C
